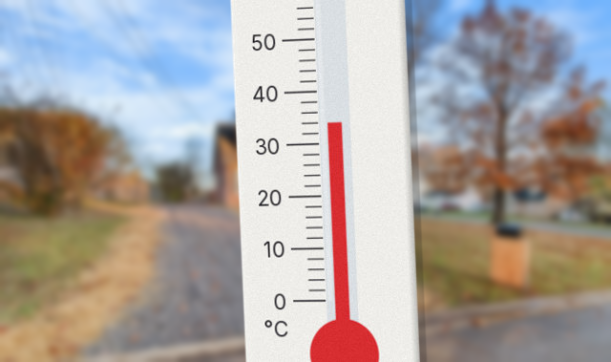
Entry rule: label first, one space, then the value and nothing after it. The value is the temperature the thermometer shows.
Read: 34 °C
